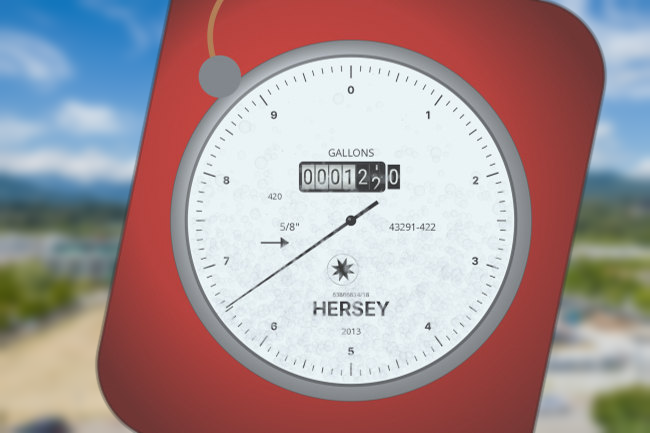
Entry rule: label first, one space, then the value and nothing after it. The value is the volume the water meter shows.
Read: 1216.5 gal
